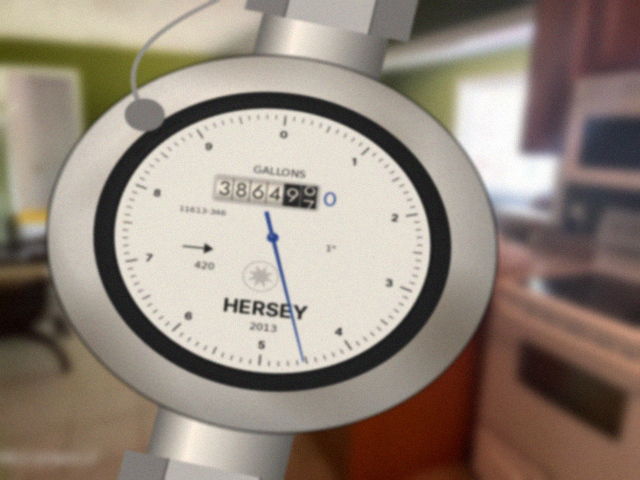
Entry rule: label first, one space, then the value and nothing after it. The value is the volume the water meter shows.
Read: 3864964.5 gal
